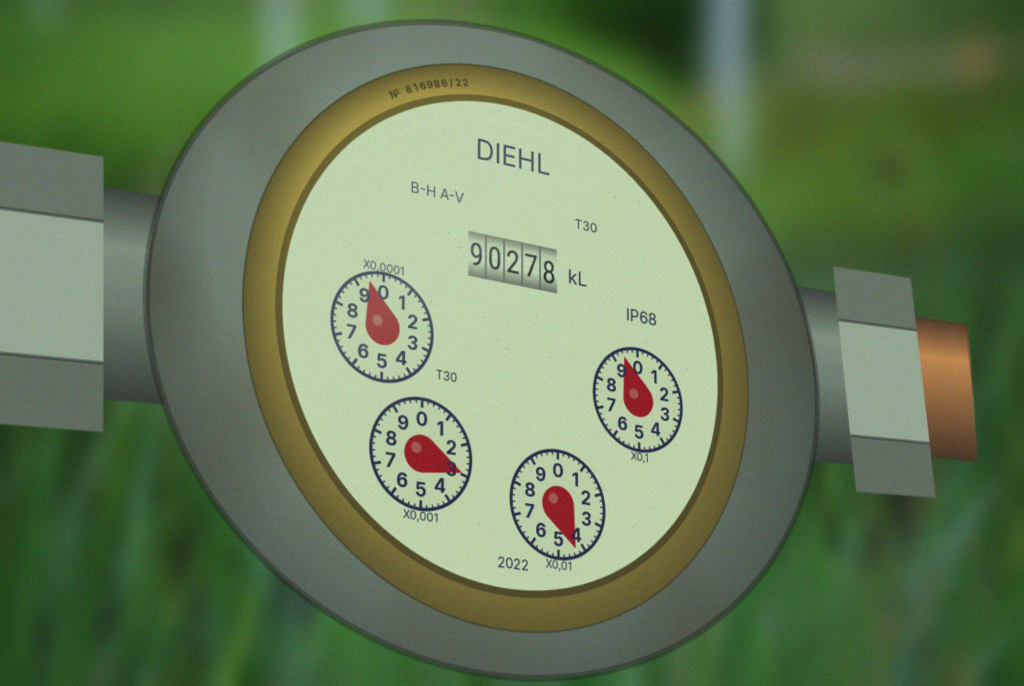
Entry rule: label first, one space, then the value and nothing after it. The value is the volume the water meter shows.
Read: 90277.9429 kL
